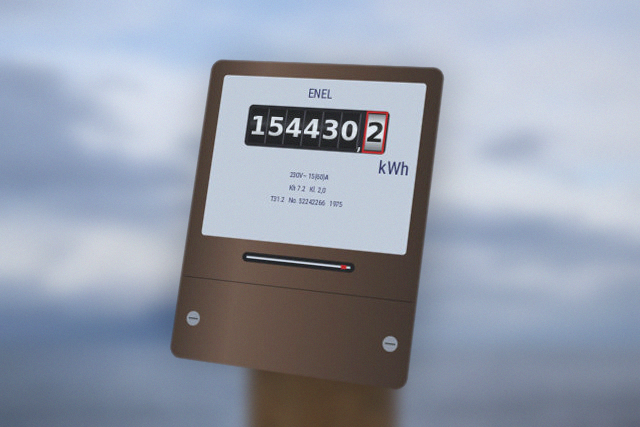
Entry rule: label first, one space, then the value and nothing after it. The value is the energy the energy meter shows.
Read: 154430.2 kWh
